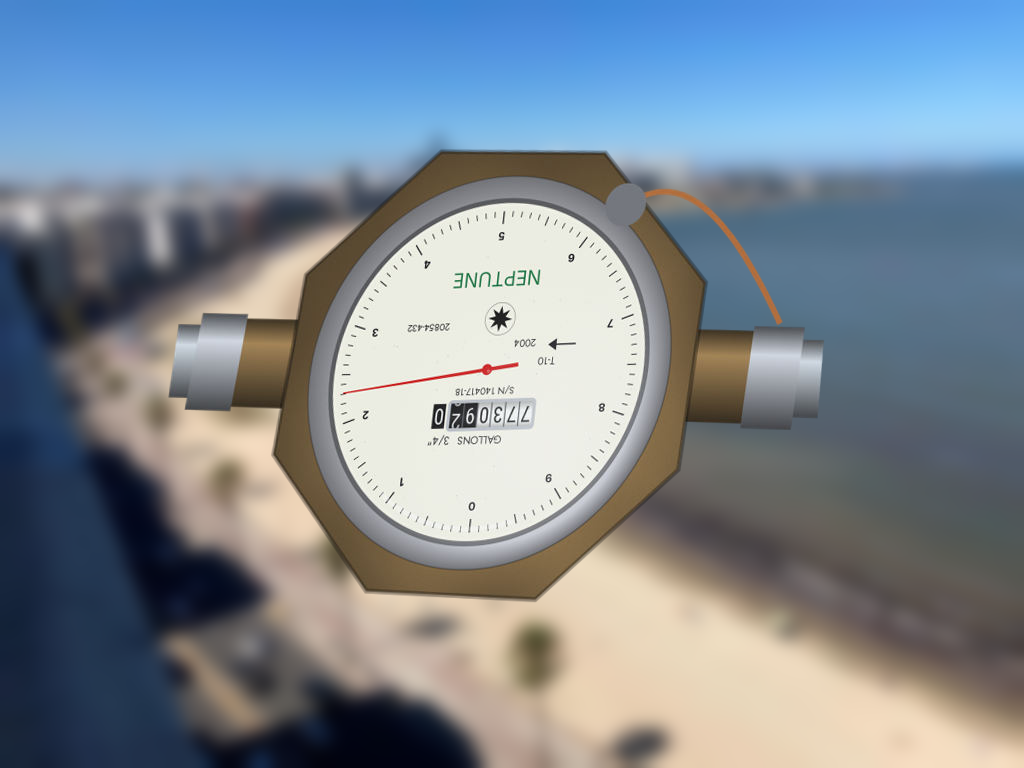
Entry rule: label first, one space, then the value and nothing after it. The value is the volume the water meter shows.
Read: 7730922.3 gal
